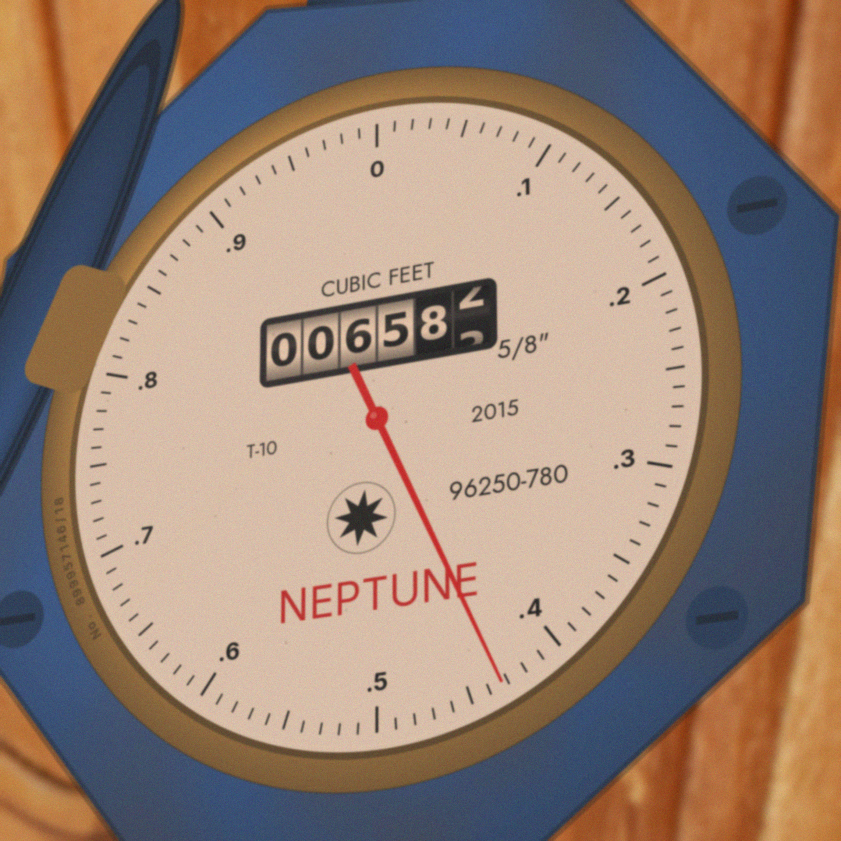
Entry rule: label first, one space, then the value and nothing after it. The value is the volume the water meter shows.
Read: 6582.43 ft³
